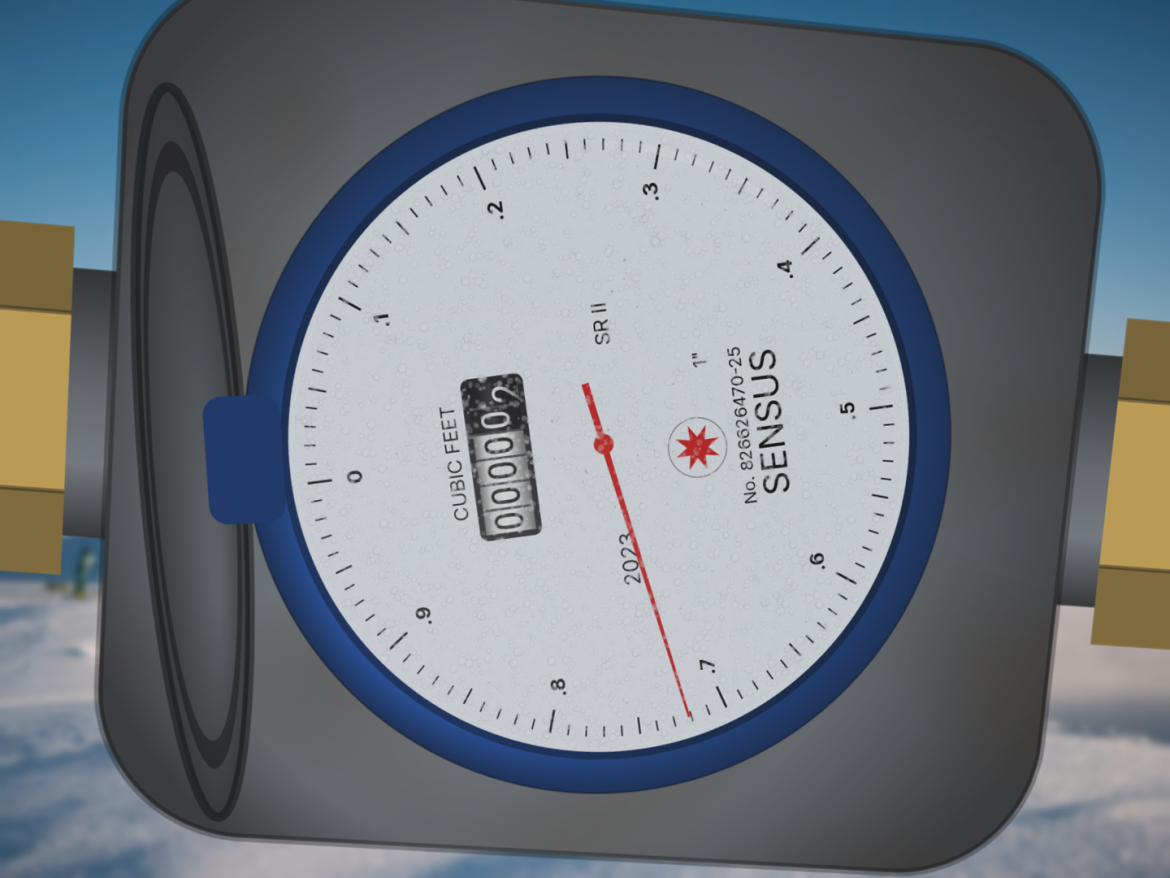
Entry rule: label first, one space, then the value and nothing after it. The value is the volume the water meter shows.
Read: 1.72 ft³
